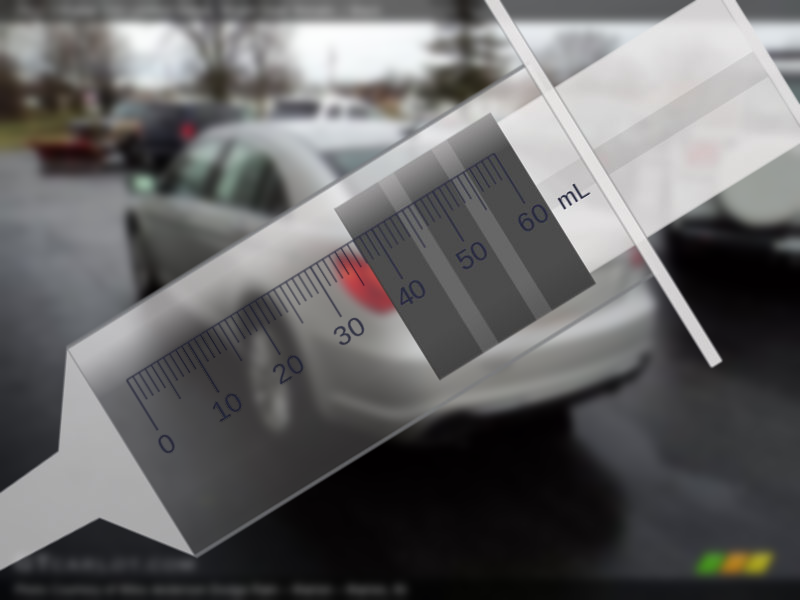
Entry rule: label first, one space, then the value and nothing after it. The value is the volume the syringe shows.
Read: 37 mL
